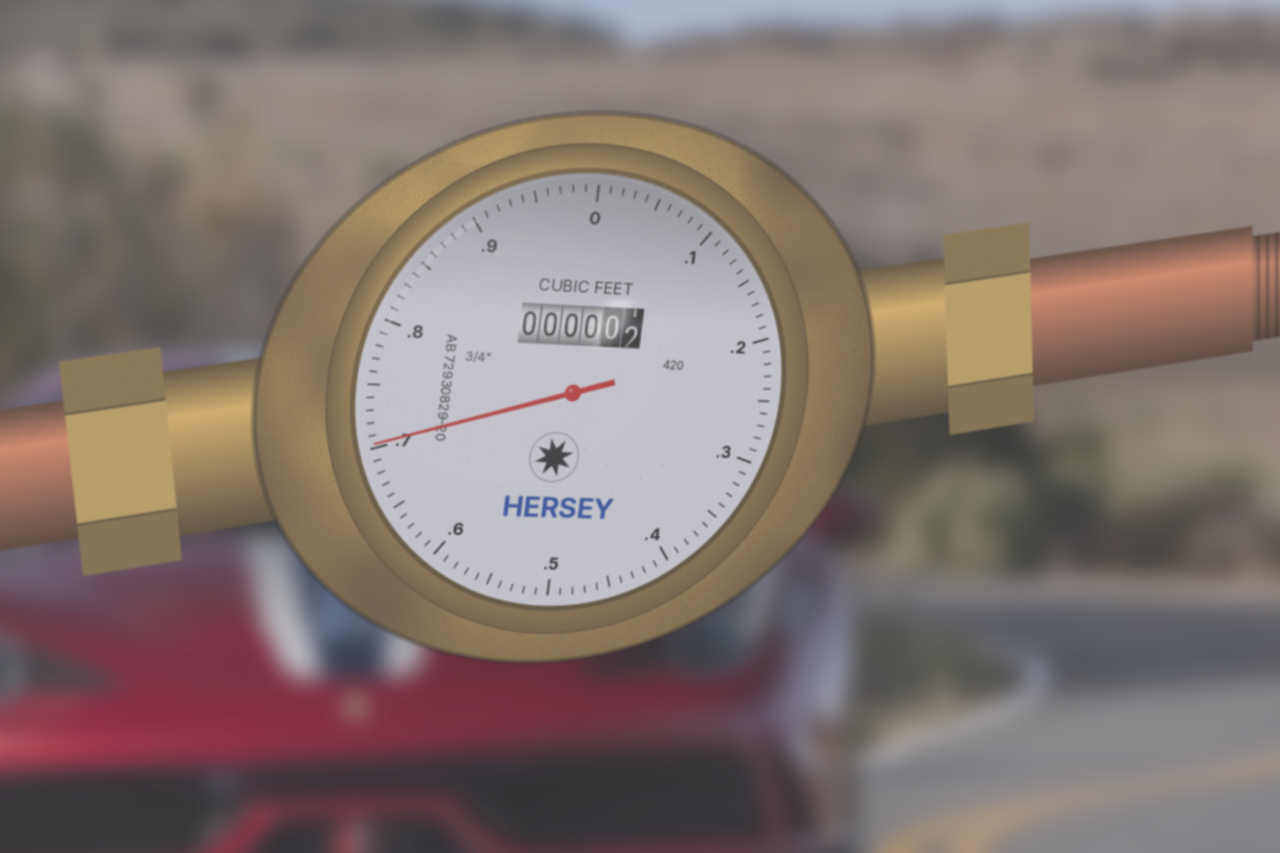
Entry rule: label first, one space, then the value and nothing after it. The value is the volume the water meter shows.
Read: 1.70 ft³
